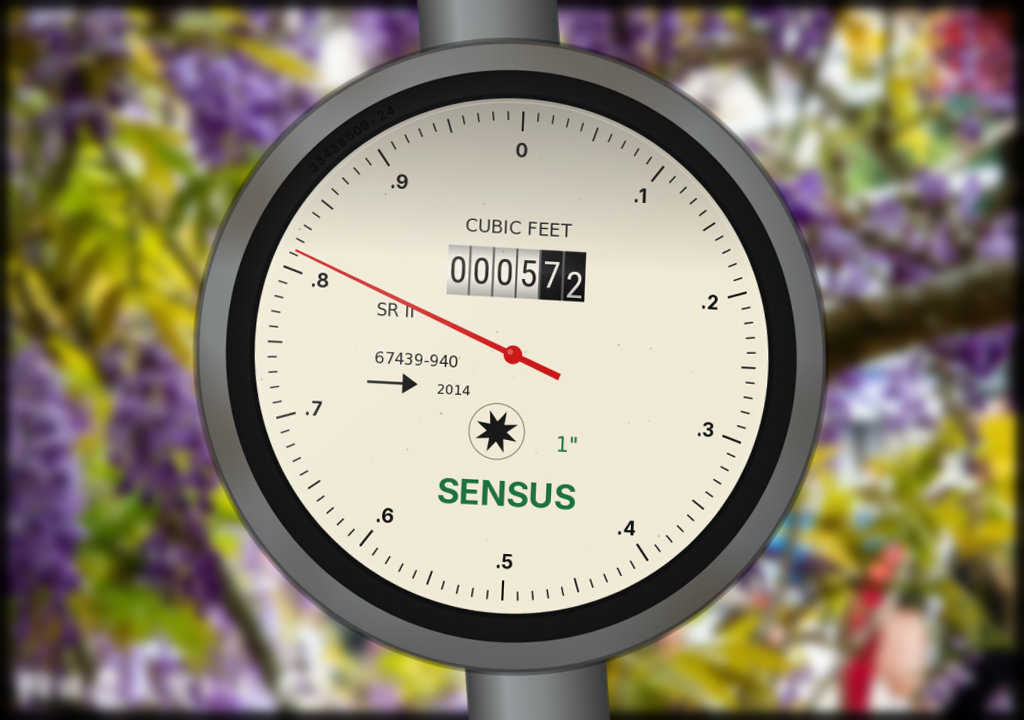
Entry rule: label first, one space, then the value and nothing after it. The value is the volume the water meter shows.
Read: 571.81 ft³
